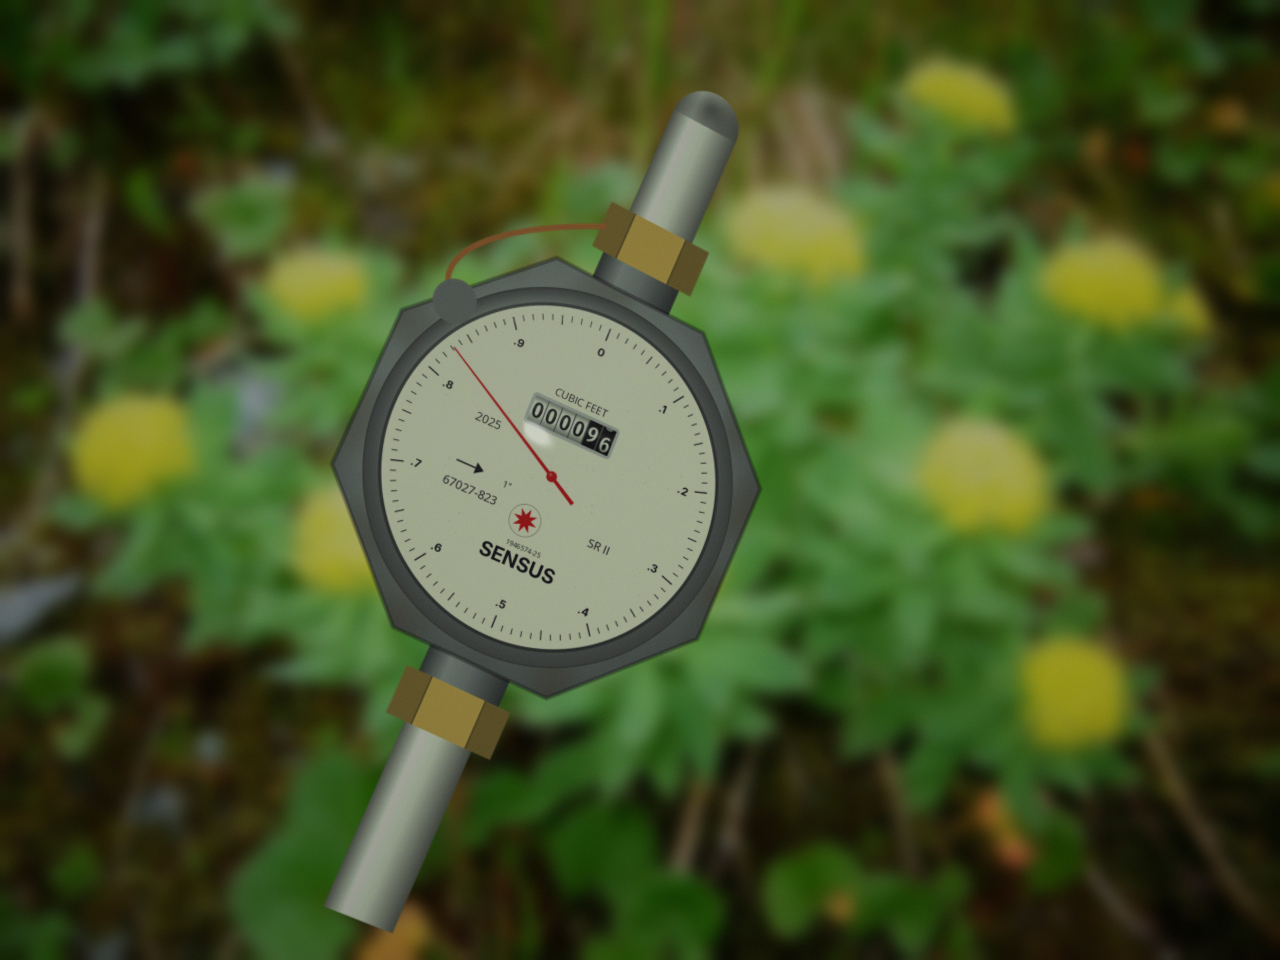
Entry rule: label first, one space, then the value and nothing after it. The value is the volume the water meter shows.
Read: 95.83 ft³
